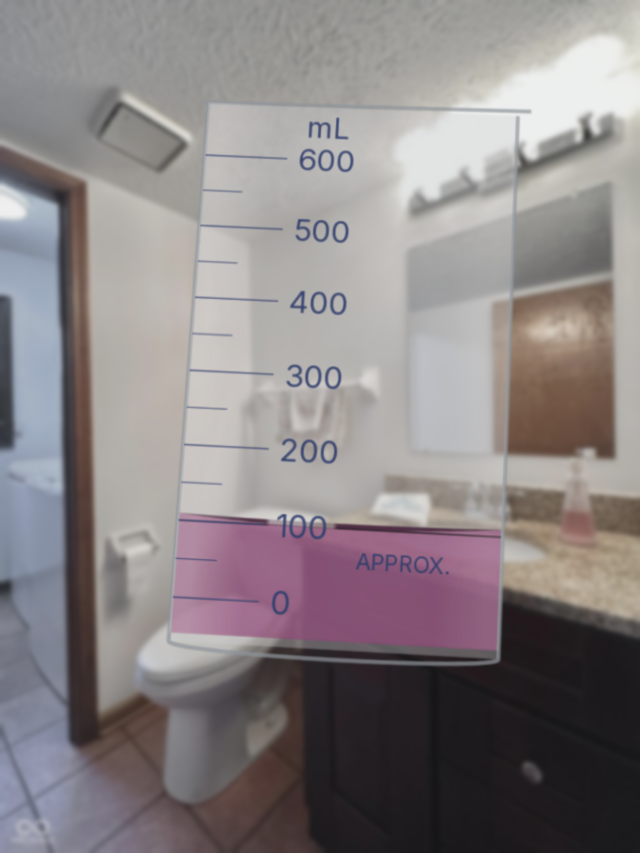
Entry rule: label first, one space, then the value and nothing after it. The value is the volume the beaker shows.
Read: 100 mL
